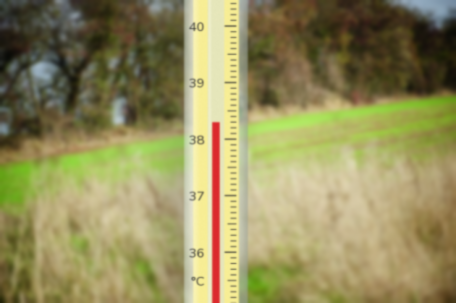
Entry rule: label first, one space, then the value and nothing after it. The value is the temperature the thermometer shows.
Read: 38.3 °C
